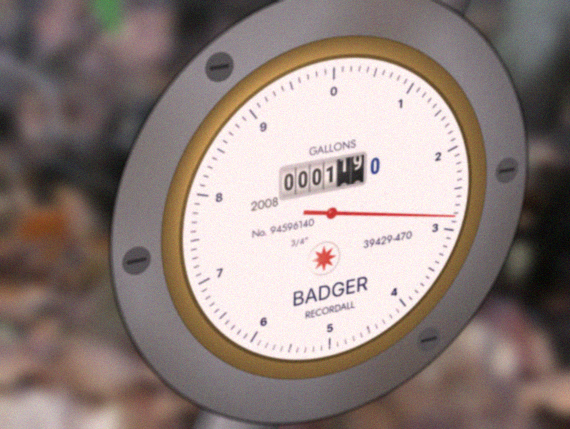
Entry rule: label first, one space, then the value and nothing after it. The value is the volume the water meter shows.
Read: 1192.8 gal
